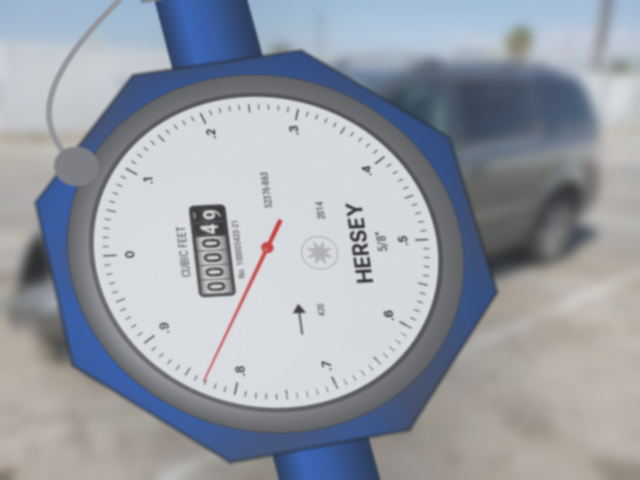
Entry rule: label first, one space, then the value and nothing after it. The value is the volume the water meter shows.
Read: 48.83 ft³
